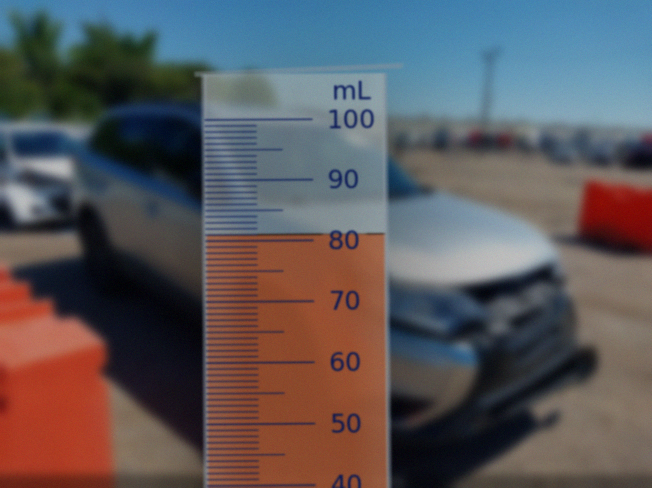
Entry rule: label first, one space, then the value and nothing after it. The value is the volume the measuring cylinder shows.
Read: 81 mL
